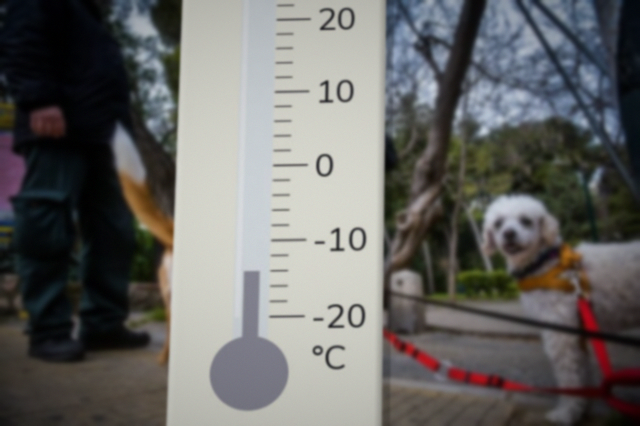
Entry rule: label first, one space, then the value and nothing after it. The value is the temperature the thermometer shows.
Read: -14 °C
